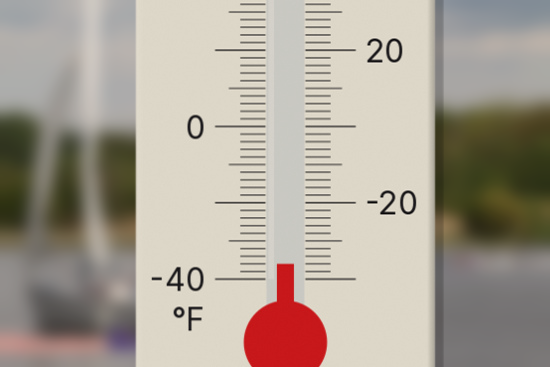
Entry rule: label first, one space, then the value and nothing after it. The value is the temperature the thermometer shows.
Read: -36 °F
